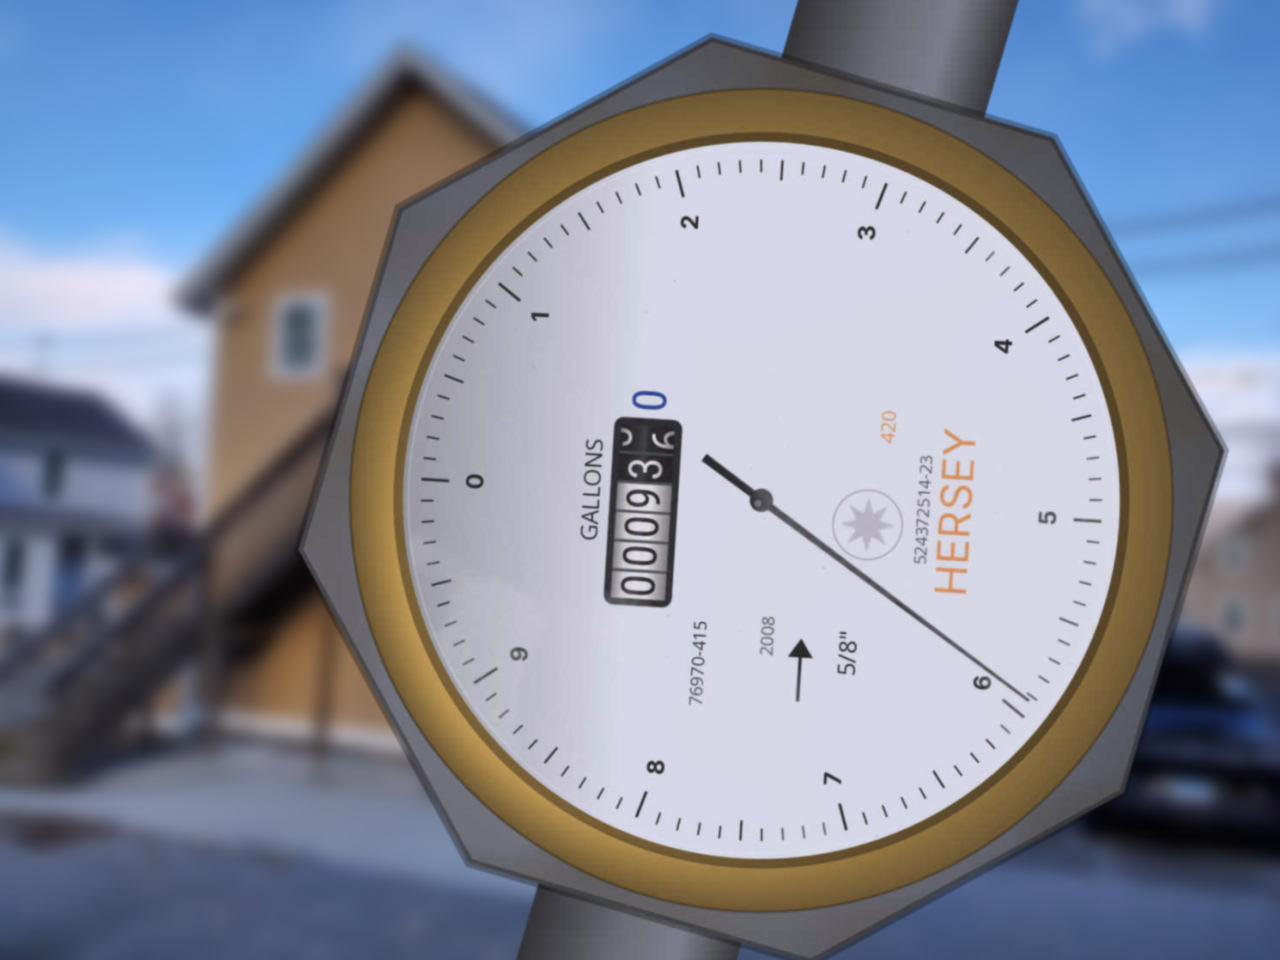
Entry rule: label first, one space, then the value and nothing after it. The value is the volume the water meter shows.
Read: 9355.9 gal
